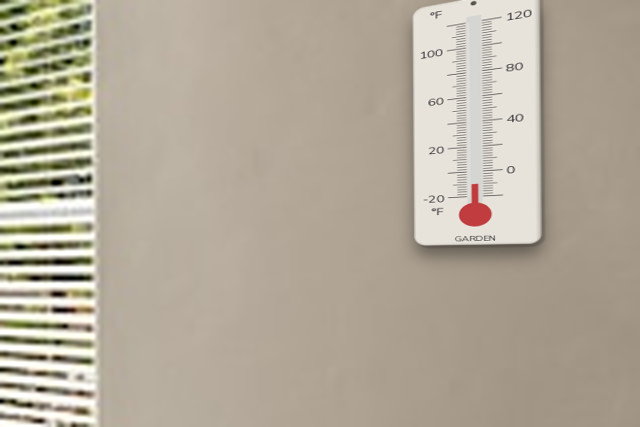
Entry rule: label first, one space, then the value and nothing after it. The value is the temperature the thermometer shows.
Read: -10 °F
